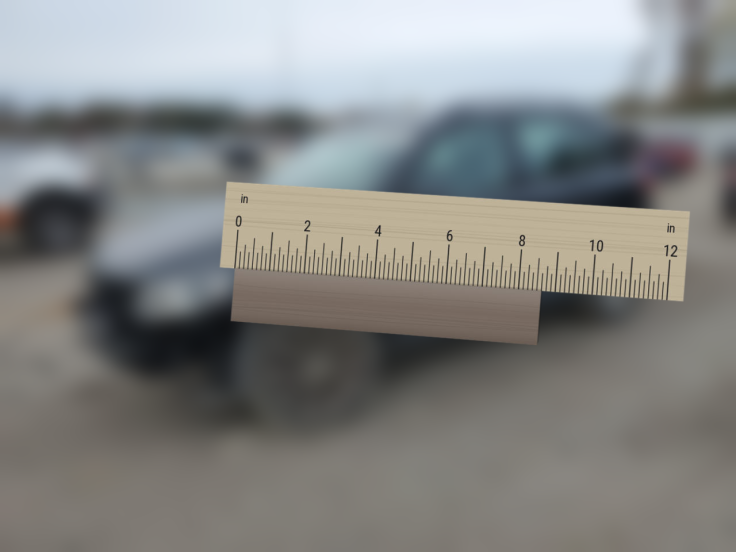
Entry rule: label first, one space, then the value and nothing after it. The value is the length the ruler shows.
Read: 8.625 in
